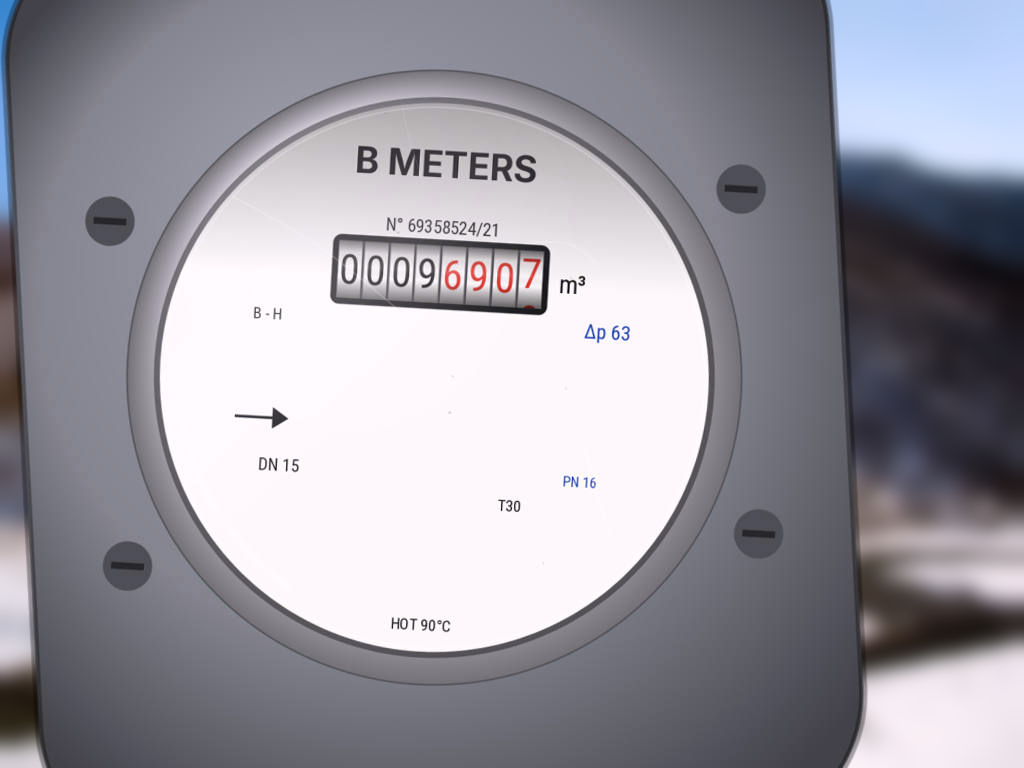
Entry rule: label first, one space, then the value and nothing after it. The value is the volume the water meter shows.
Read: 9.6907 m³
